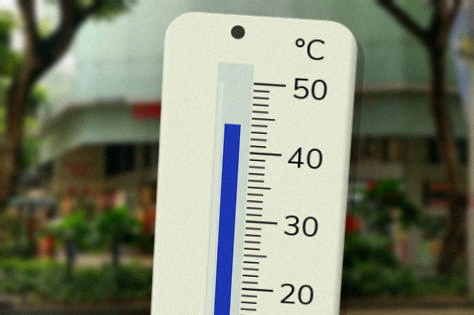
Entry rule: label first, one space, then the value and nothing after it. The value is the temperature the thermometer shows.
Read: 44 °C
